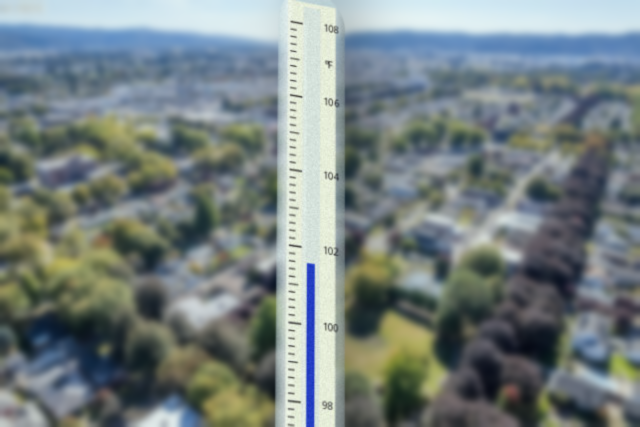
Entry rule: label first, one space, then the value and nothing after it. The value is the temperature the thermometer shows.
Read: 101.6 °F
